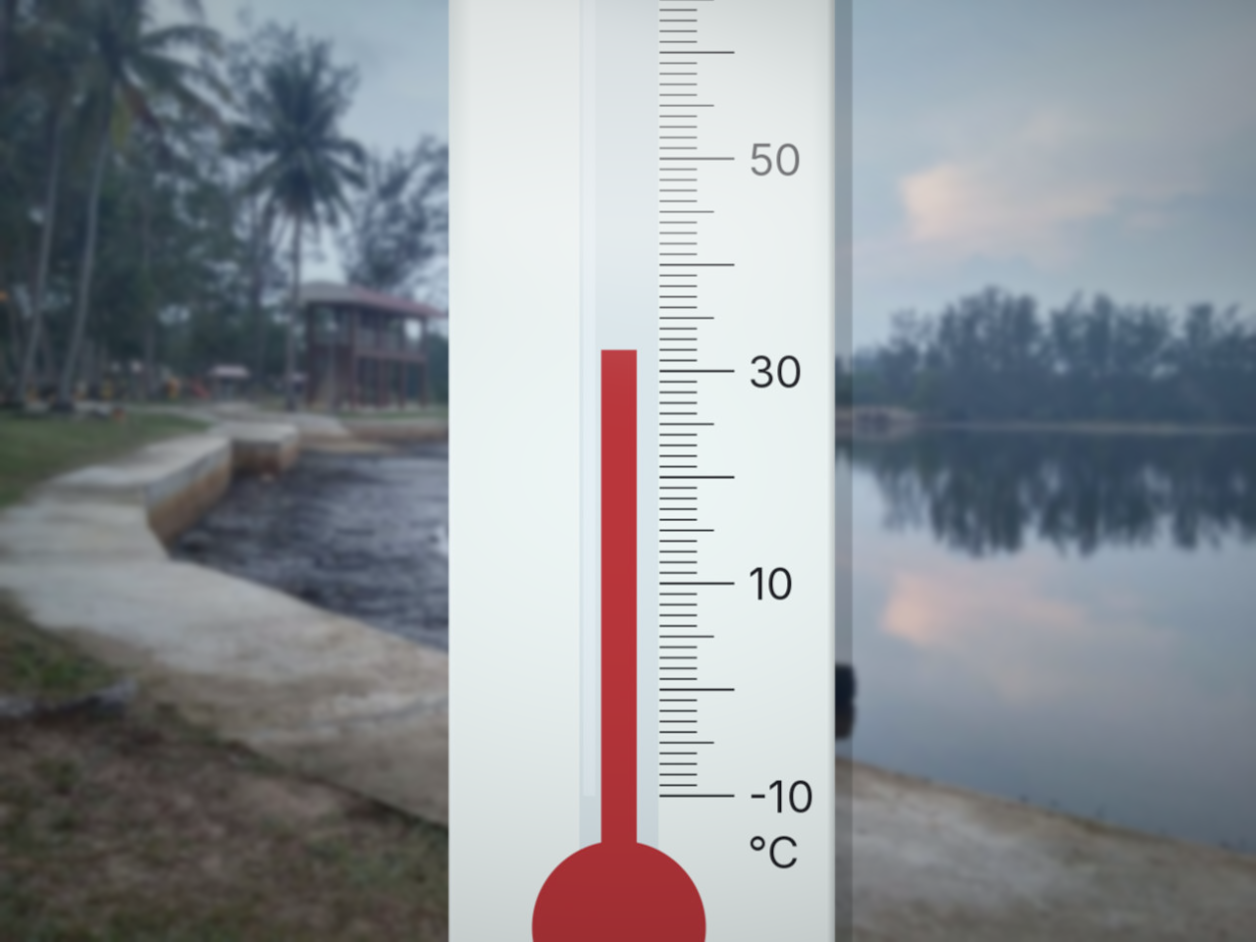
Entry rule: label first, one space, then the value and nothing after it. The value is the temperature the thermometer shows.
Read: 32 °C
